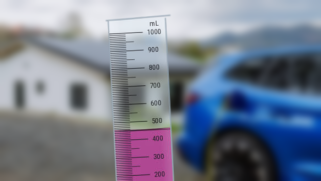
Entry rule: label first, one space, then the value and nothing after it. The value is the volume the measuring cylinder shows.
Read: 450 mL
